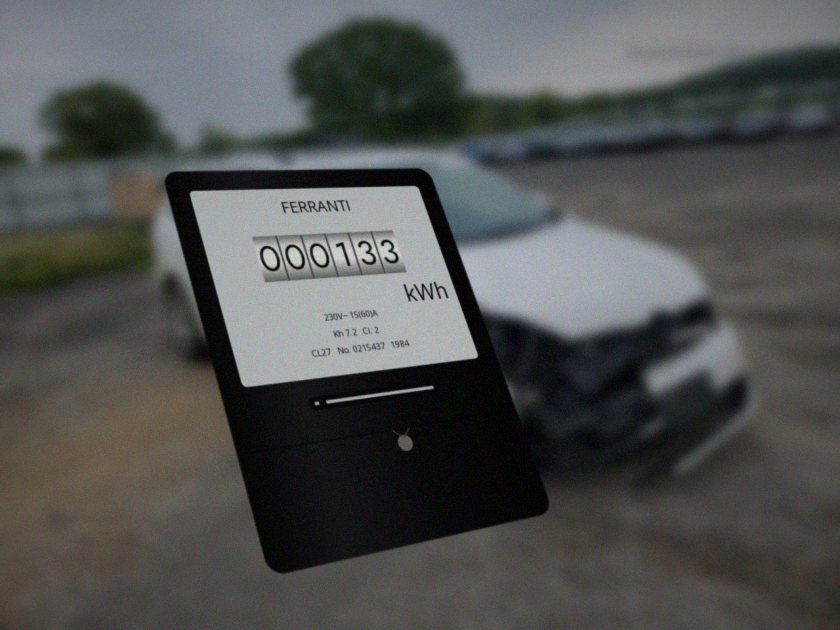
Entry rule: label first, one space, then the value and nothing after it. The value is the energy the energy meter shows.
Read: 133 kWh
